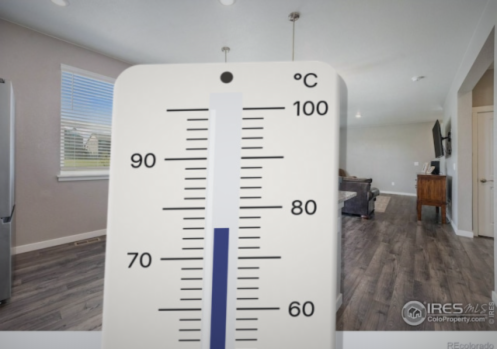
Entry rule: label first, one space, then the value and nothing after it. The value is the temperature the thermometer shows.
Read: 76 °C
